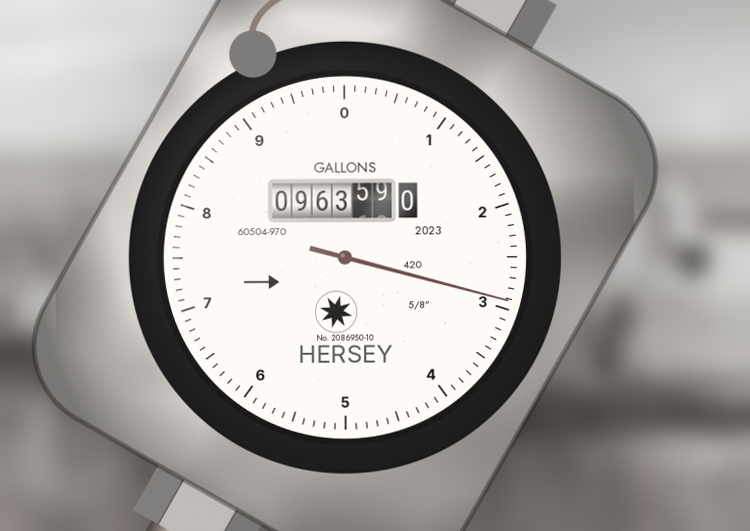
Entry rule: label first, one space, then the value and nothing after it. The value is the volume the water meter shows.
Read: 963592.9 gal
